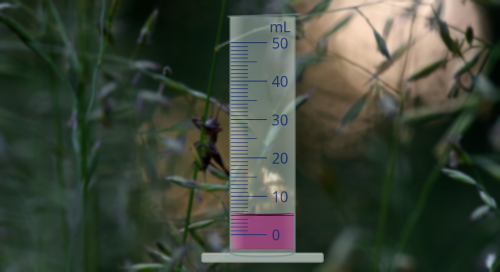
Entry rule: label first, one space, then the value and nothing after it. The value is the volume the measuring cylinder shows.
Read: 5 mL
